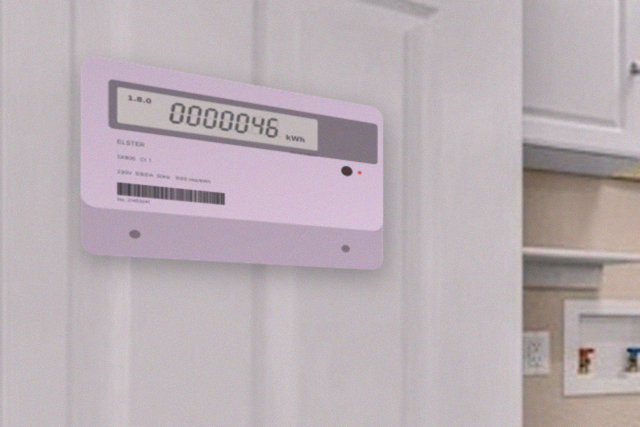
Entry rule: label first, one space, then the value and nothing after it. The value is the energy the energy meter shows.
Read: 46 kWh
